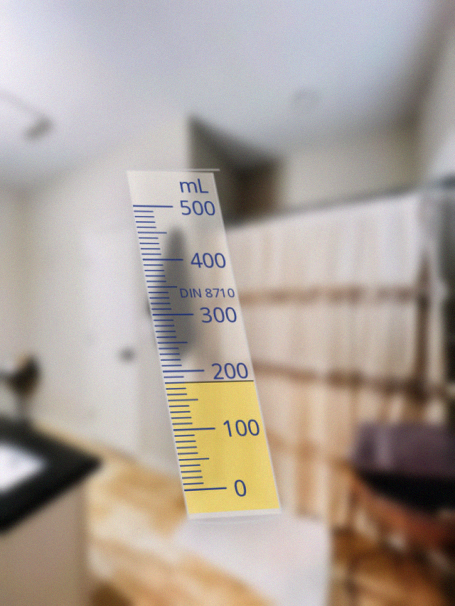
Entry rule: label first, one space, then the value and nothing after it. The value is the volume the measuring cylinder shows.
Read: 180 mL
